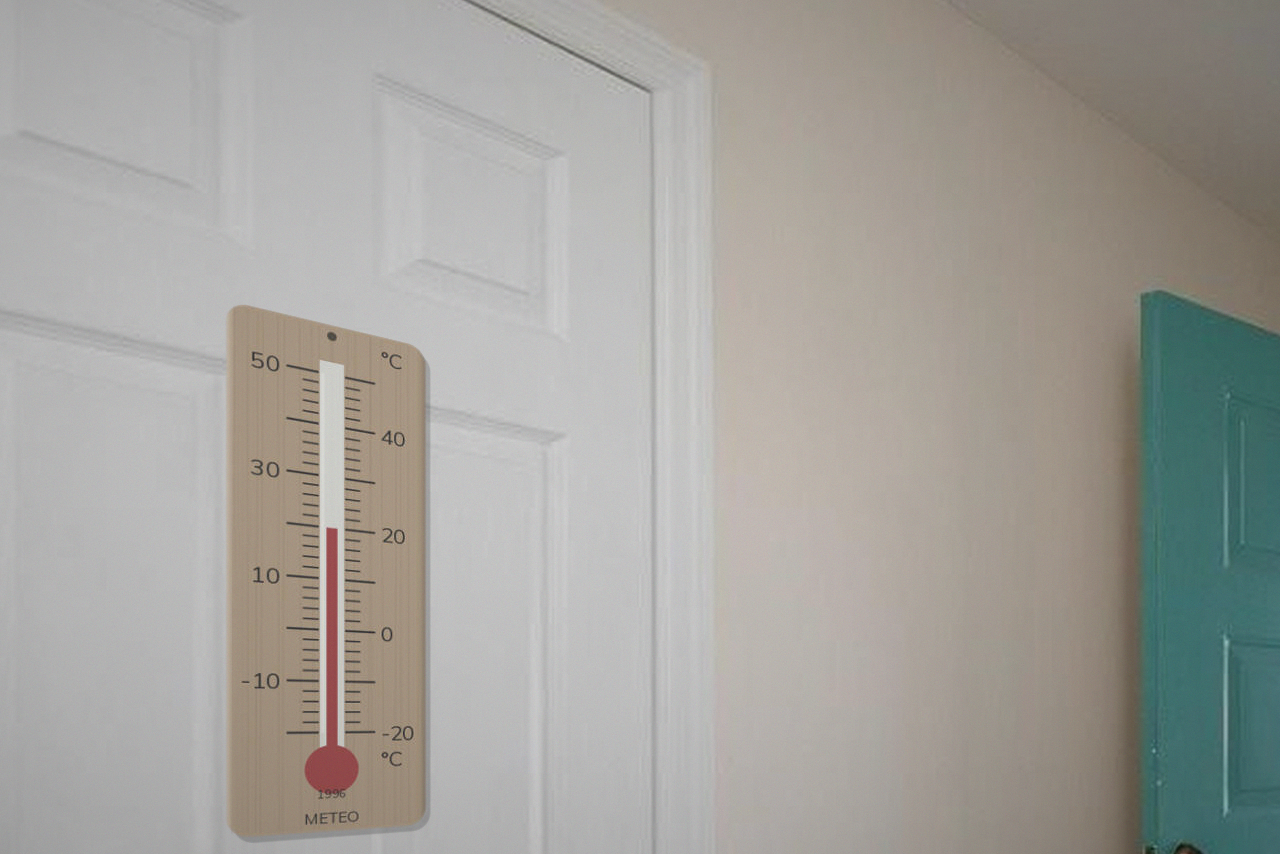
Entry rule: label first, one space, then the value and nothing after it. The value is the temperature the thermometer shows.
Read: 20 °C
